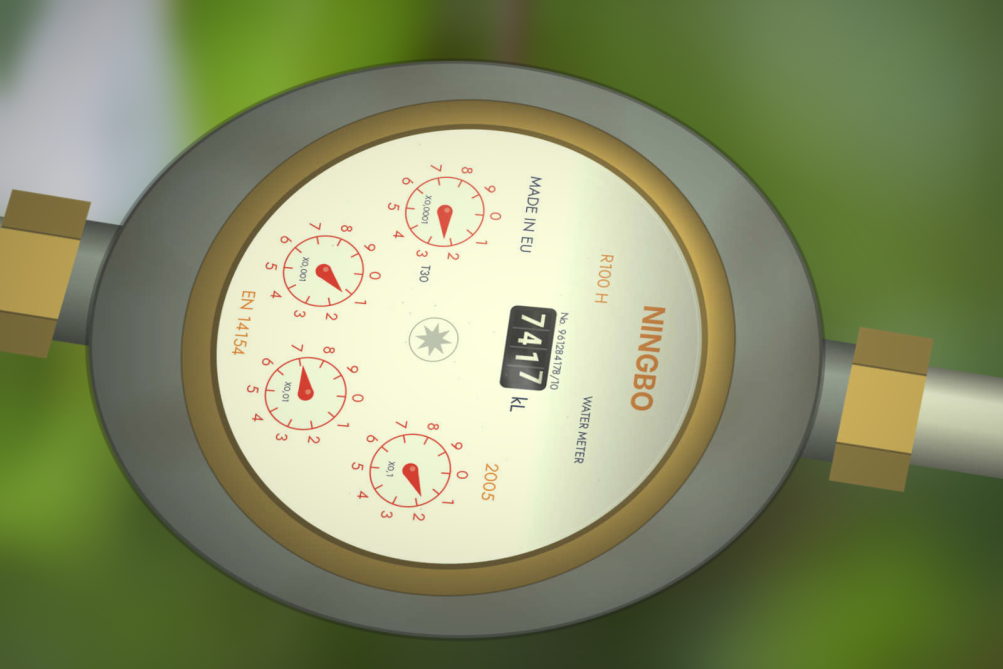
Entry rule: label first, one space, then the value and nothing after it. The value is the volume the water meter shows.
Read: 7417.1712 kL
